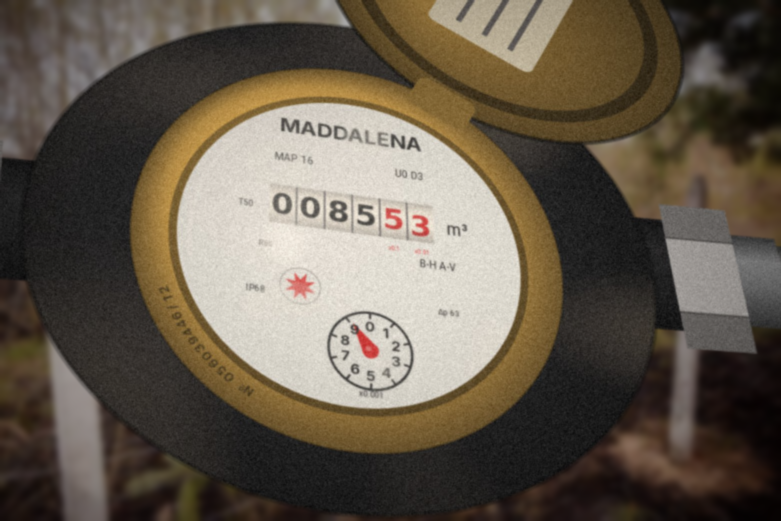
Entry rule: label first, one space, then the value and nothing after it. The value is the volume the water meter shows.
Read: 85.529 m³
